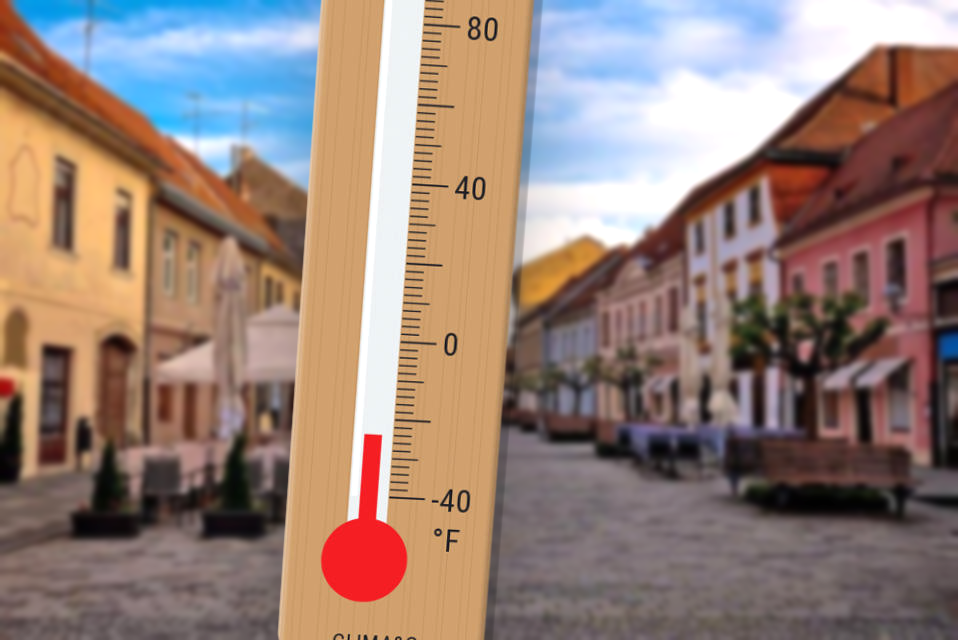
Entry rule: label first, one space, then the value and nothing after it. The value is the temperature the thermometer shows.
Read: -24 °F
